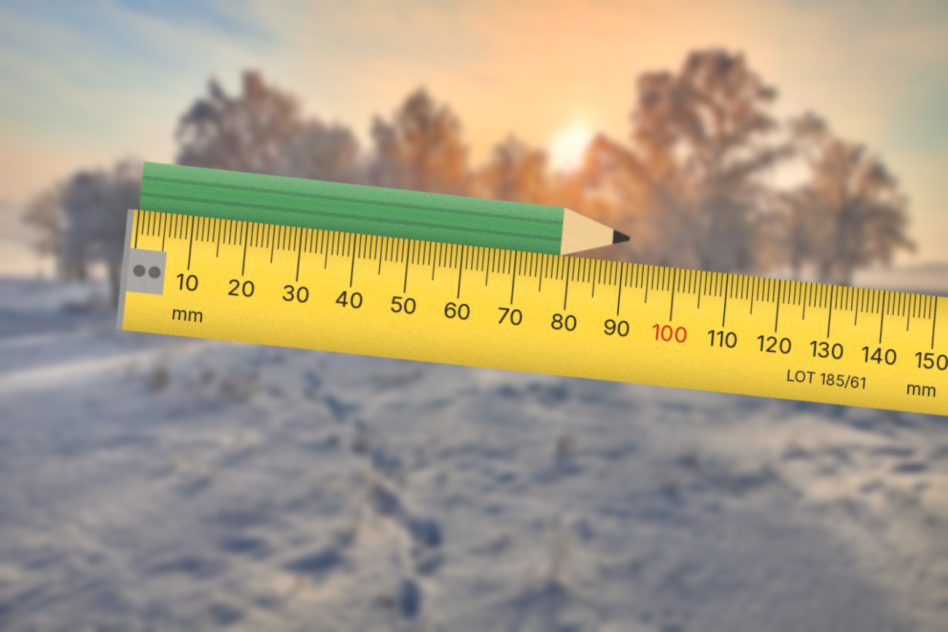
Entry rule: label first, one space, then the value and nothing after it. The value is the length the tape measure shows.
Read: 91 mm
